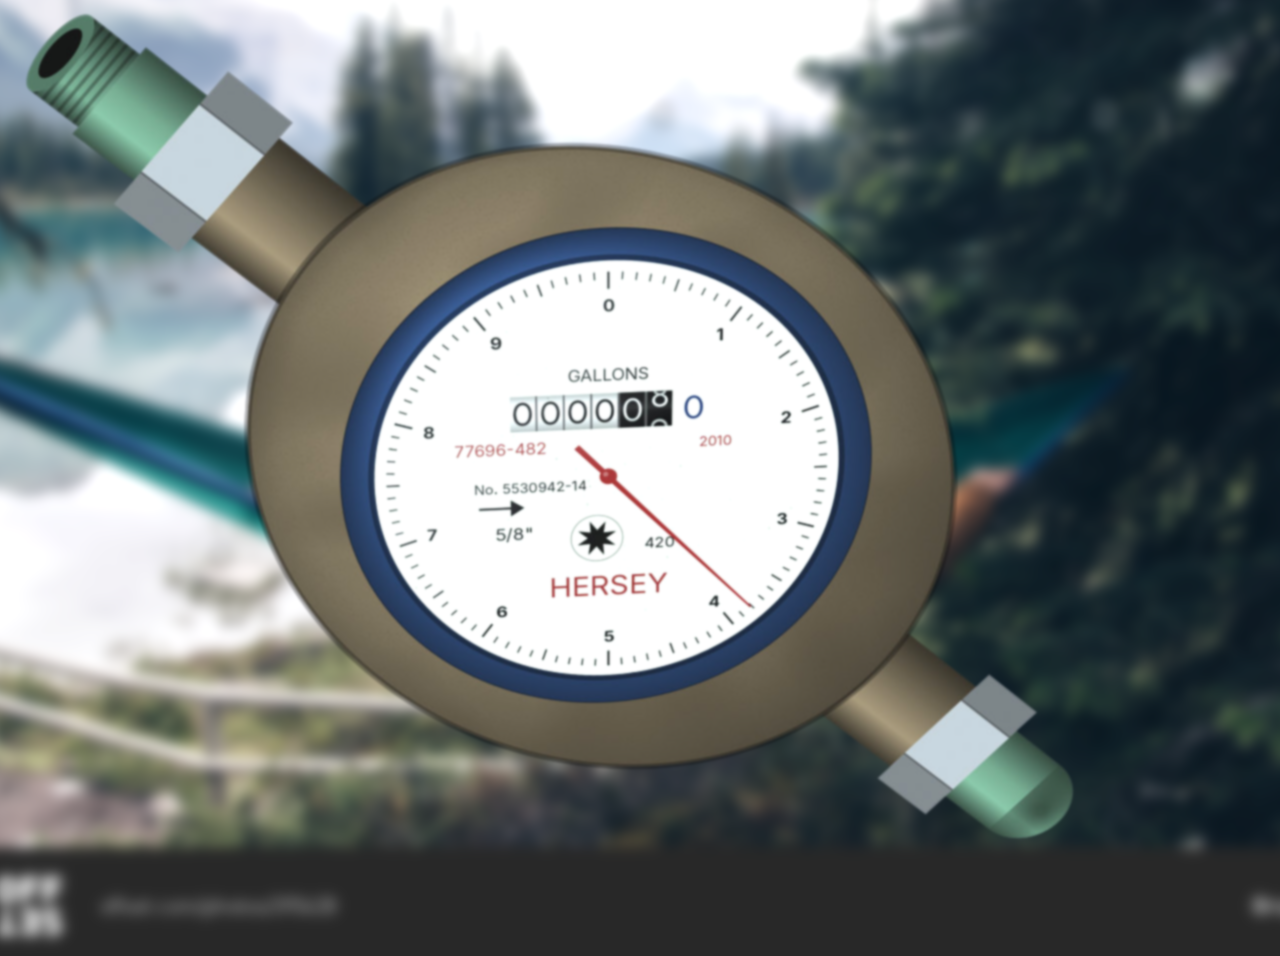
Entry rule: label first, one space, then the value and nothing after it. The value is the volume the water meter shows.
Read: 83.8 gal
